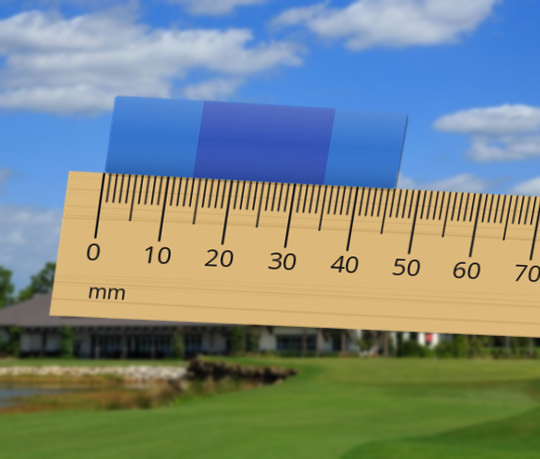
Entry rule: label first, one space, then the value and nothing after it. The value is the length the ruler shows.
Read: 46 mm
